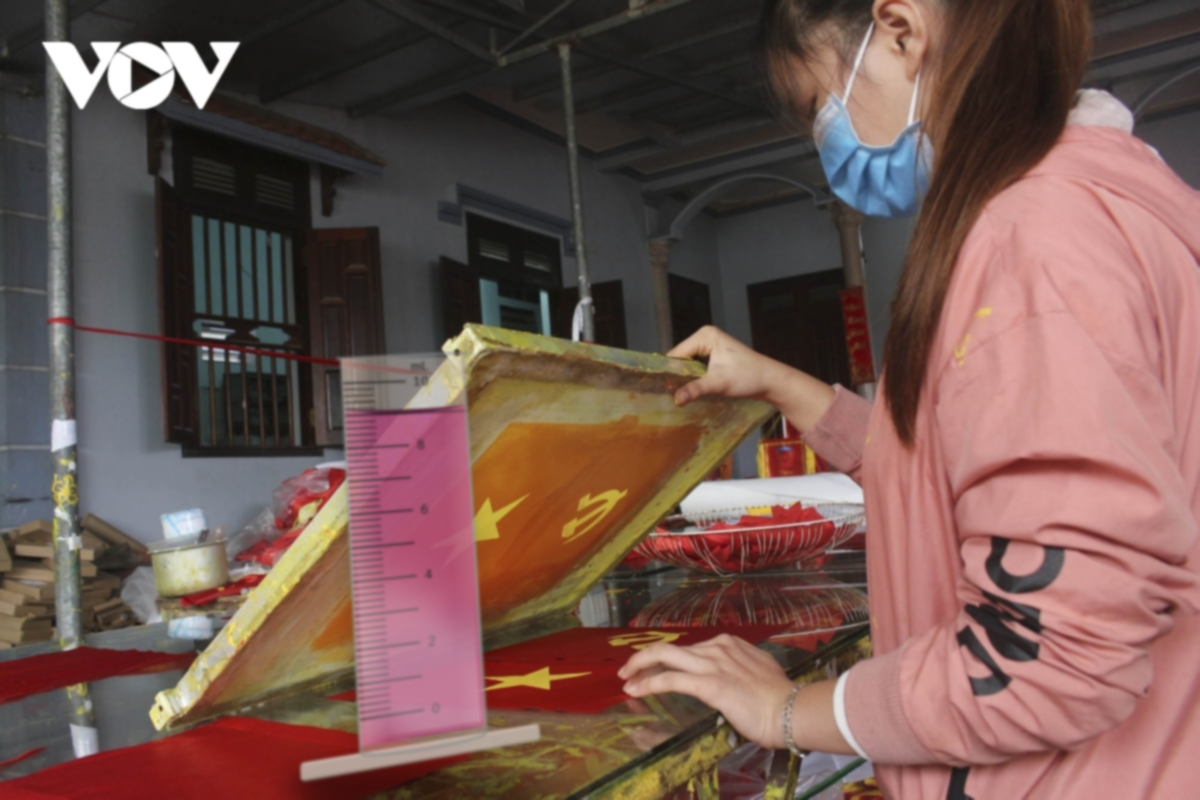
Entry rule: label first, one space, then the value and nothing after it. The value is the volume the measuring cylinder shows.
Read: 9 mL
